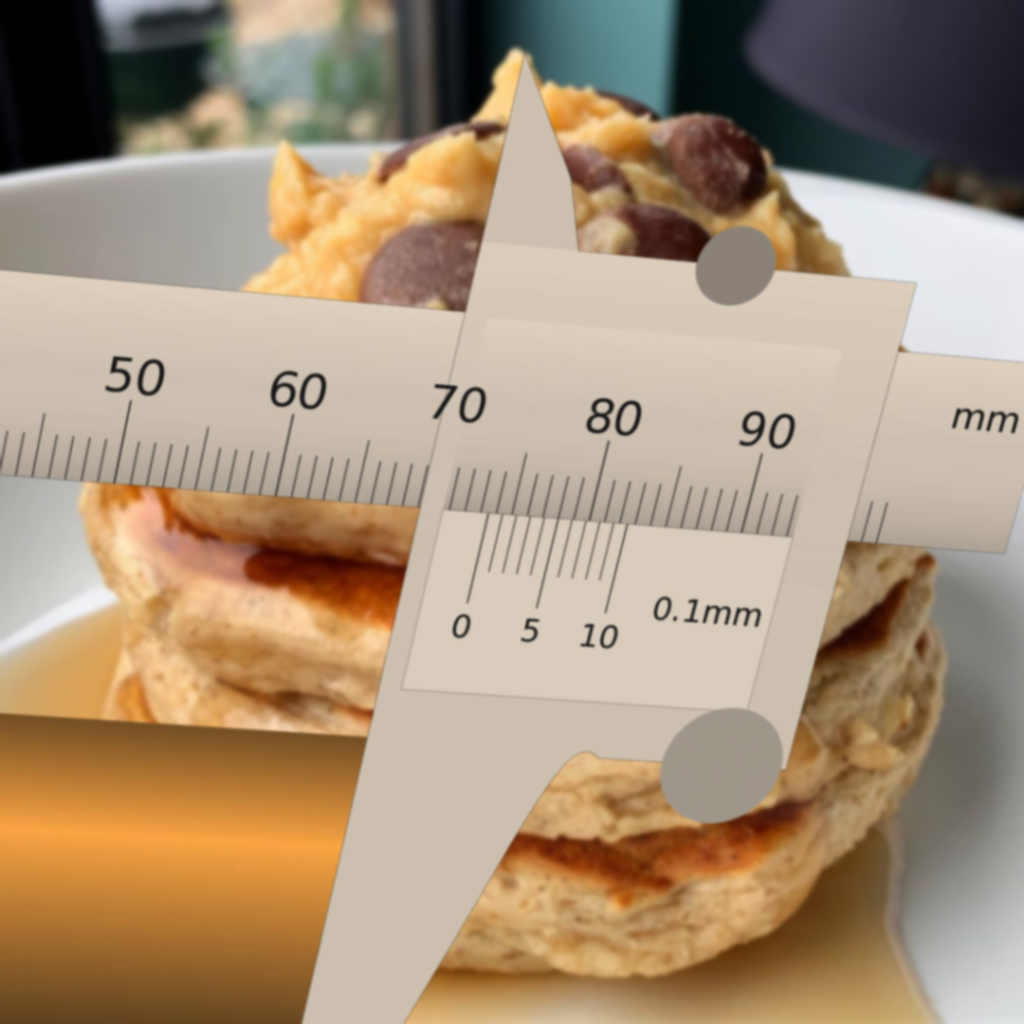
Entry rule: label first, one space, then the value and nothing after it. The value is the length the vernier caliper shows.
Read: 73.5 mm
